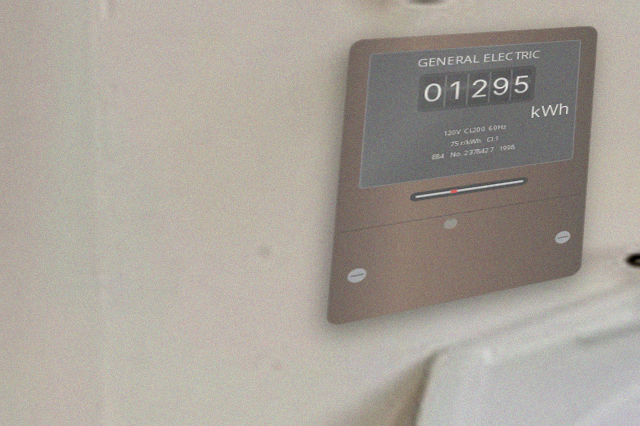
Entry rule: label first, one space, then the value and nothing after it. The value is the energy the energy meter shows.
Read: 1295 kWh
